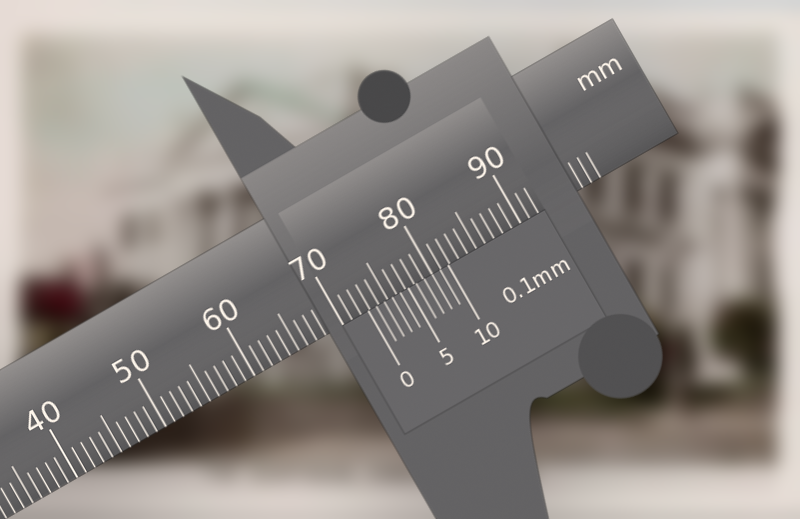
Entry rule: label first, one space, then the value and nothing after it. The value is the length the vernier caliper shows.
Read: 72.8 mm
